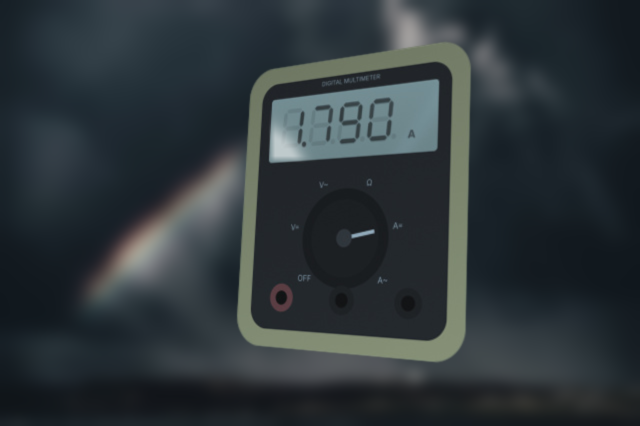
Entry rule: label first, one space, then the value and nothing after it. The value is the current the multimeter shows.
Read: 1.790 A
